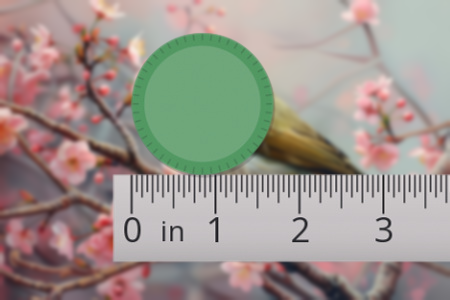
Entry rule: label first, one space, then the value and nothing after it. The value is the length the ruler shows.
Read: 1.6875 in
